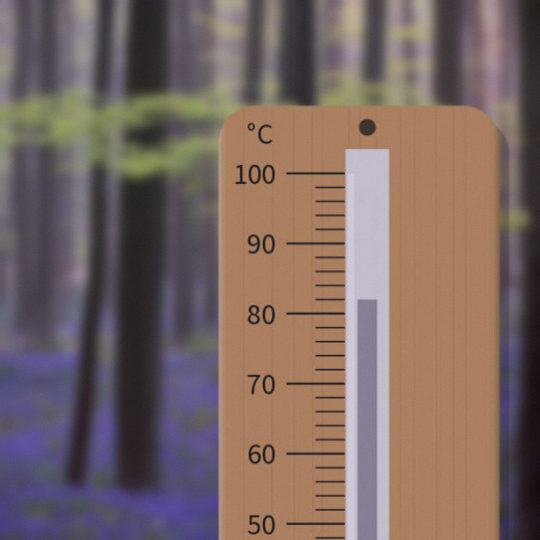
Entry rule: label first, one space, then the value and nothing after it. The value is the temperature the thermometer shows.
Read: 82 °C
